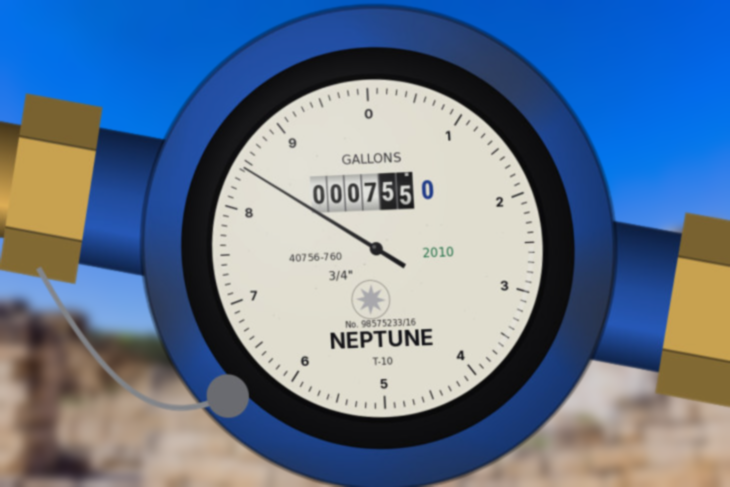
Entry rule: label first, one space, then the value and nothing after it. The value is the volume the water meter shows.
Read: 7548.4 gal
